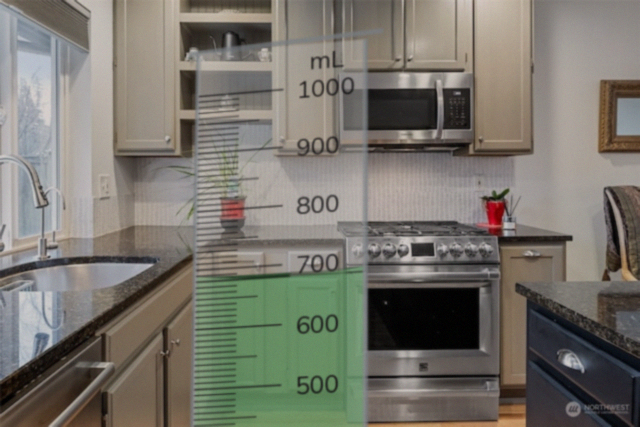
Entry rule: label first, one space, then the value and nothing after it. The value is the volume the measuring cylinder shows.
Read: 680 mL
